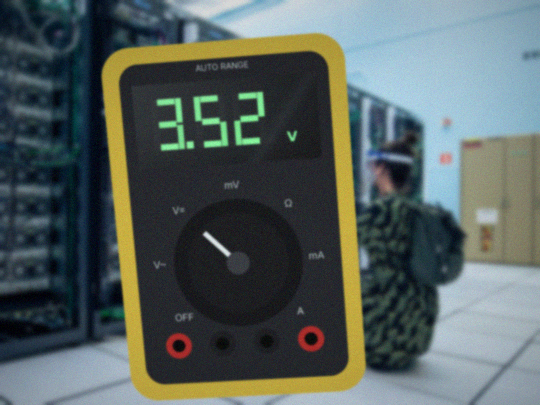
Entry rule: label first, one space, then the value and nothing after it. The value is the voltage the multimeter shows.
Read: 3.52 V
